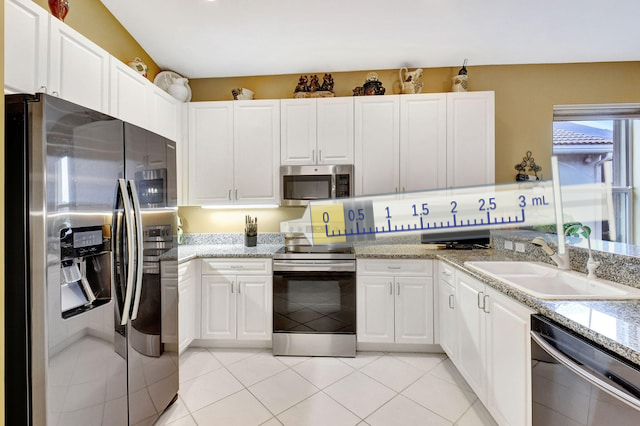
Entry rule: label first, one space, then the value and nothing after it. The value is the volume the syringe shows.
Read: 0.3 mL
